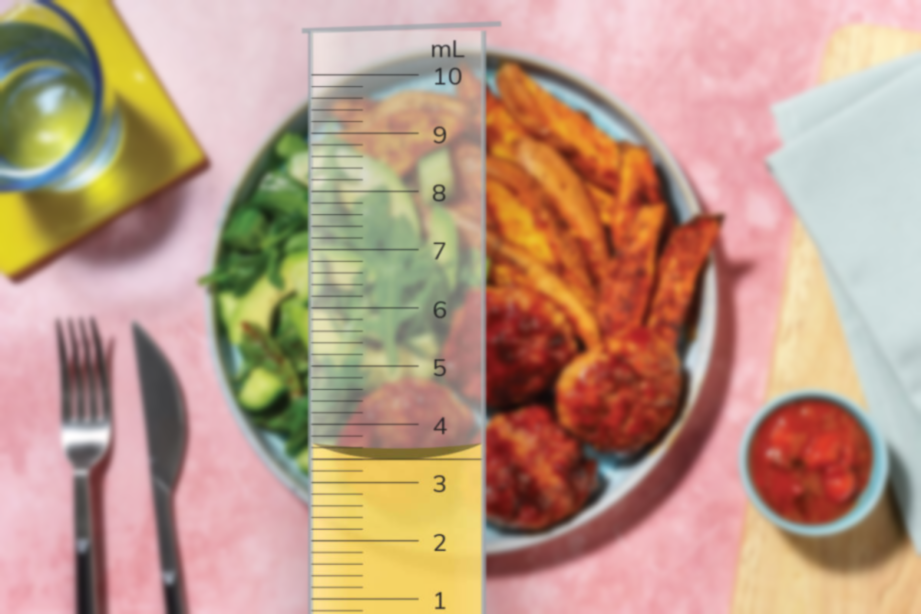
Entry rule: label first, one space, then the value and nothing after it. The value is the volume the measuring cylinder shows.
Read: 3.4 mL
